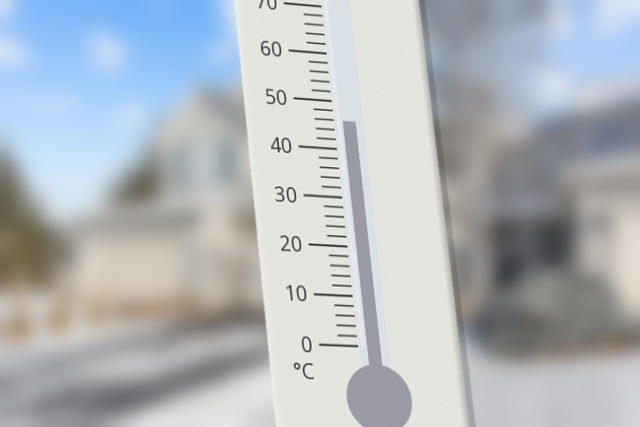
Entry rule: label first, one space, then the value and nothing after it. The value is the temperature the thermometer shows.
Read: 46 °C
